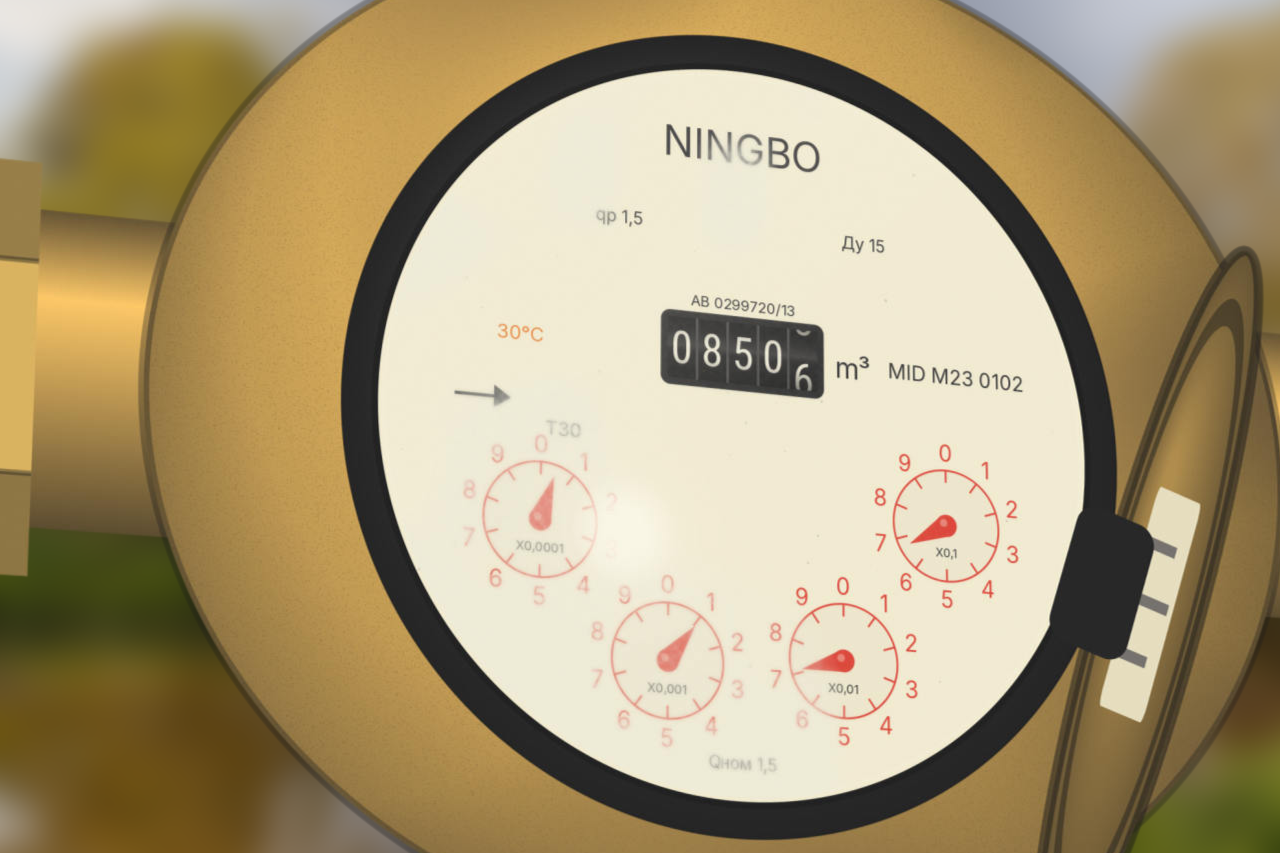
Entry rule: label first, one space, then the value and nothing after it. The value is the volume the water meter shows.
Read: 8505.6710 m³
